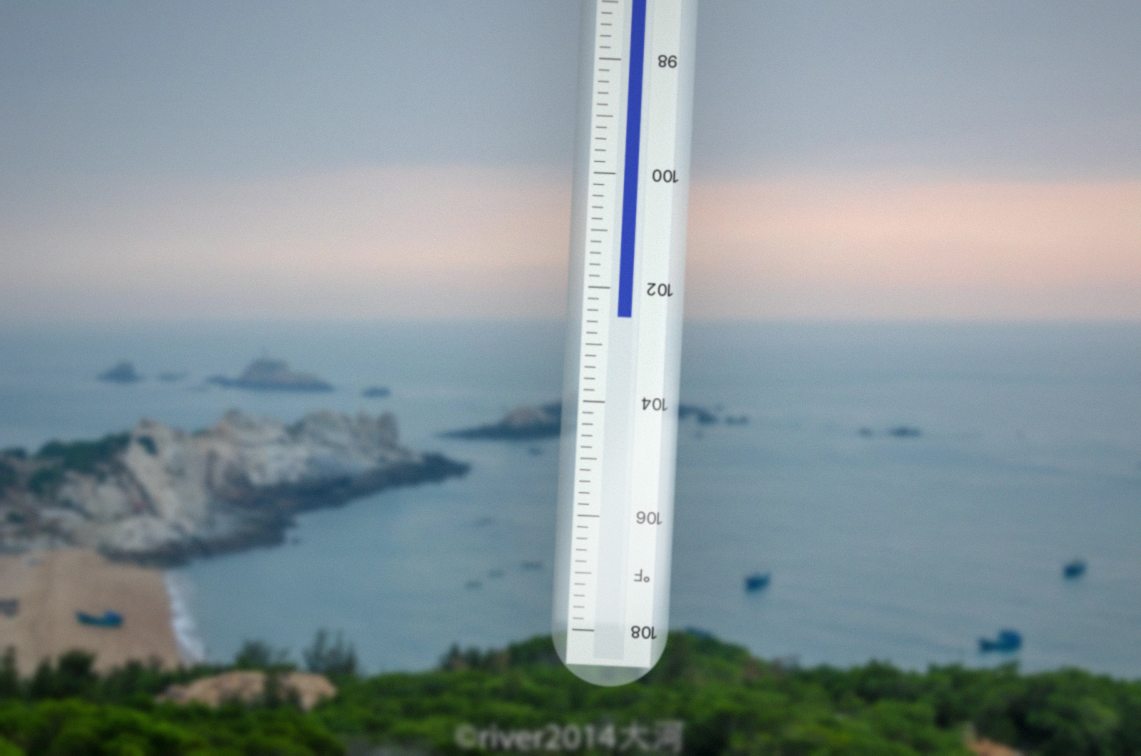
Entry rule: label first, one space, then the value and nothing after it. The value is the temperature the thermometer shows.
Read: 102.5 °F
